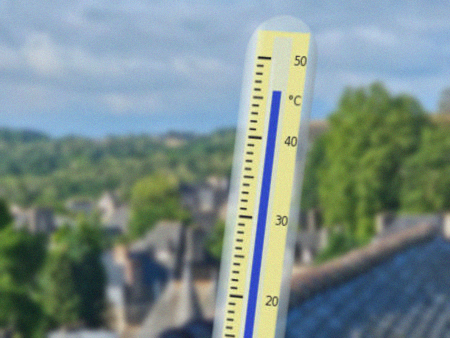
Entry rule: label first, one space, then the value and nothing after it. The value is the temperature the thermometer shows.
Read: 46 °C
